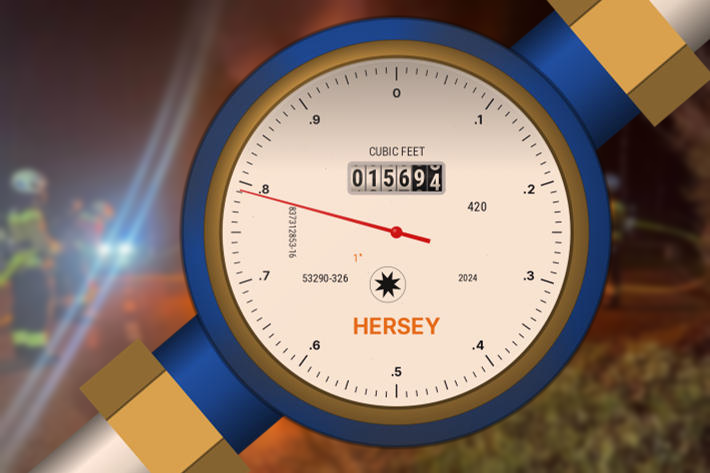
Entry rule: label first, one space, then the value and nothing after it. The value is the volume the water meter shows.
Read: 15693.79 ft³
